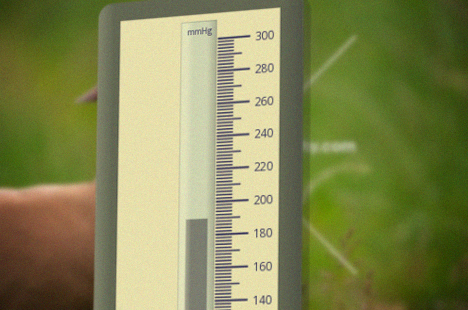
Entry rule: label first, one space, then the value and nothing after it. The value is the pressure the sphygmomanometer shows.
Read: 190 mmHg
